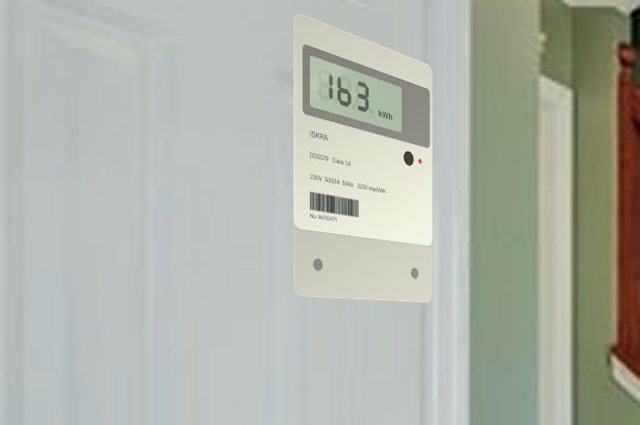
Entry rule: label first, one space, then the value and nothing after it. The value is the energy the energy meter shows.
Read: 163 kWh
